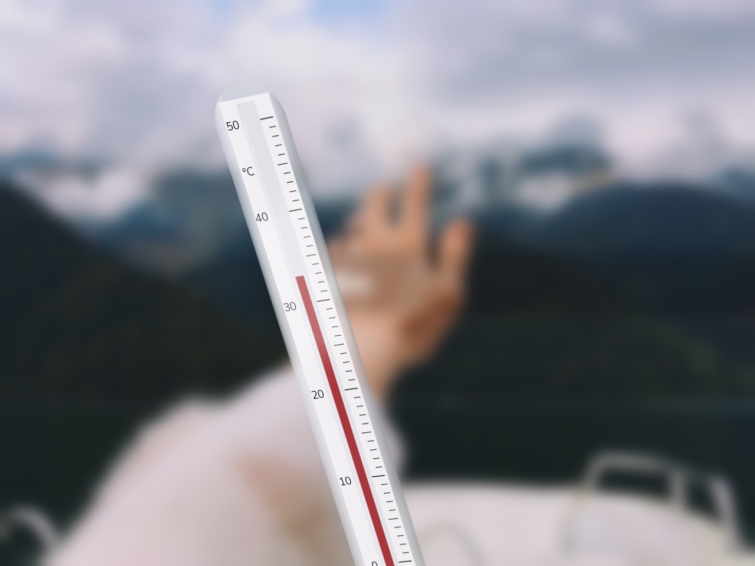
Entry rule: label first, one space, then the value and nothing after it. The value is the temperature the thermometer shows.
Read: 33 °C
